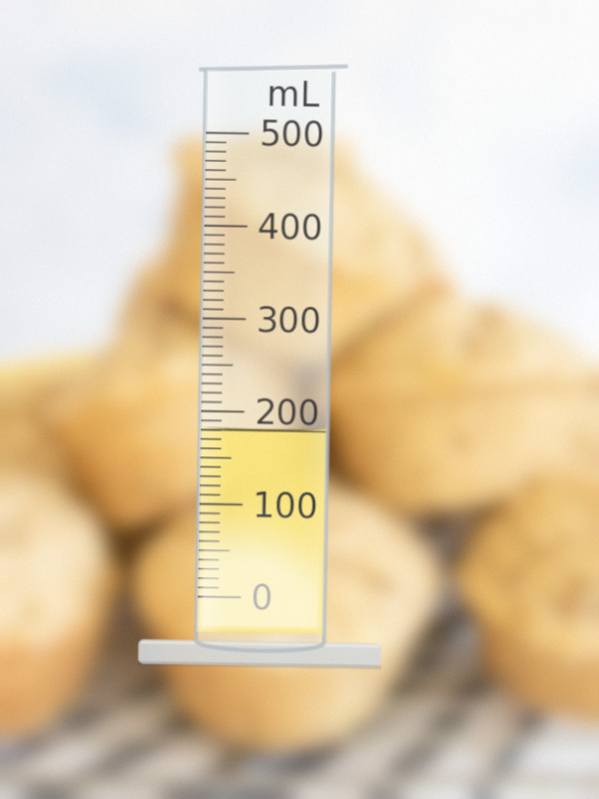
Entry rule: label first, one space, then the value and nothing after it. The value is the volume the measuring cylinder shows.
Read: 180 mL
